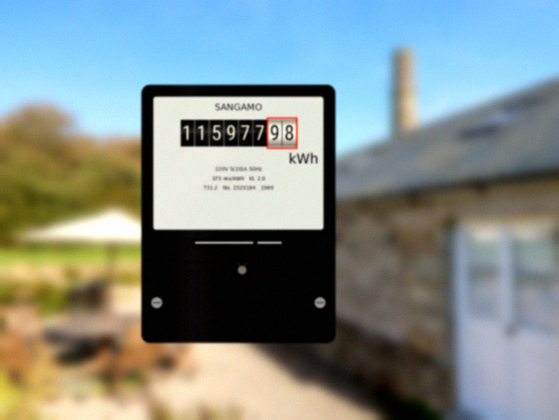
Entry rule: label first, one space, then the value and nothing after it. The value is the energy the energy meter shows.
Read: 115977.98 kWh
